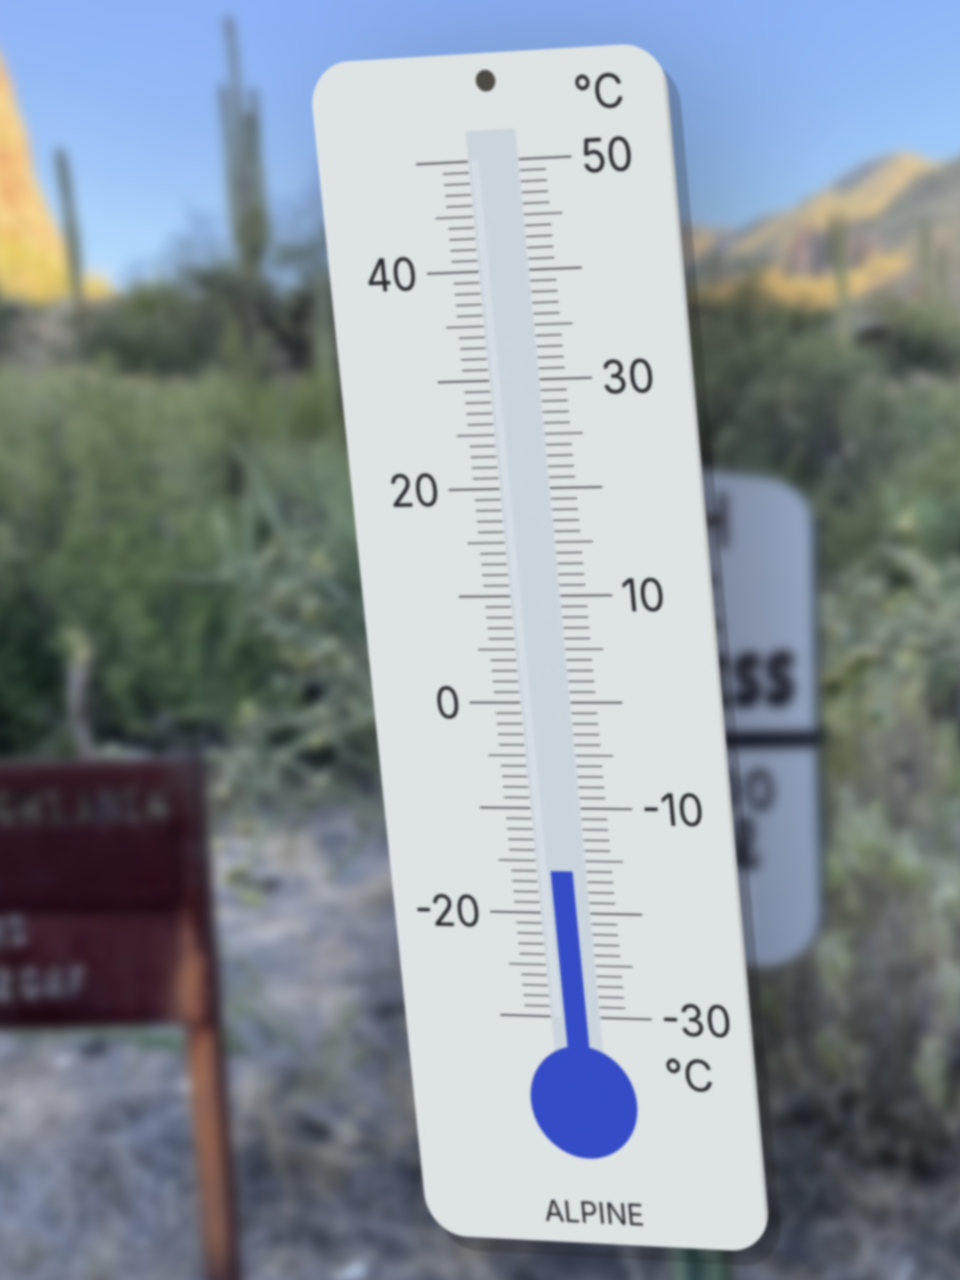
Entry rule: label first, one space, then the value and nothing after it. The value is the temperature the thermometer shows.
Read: -16 °C
